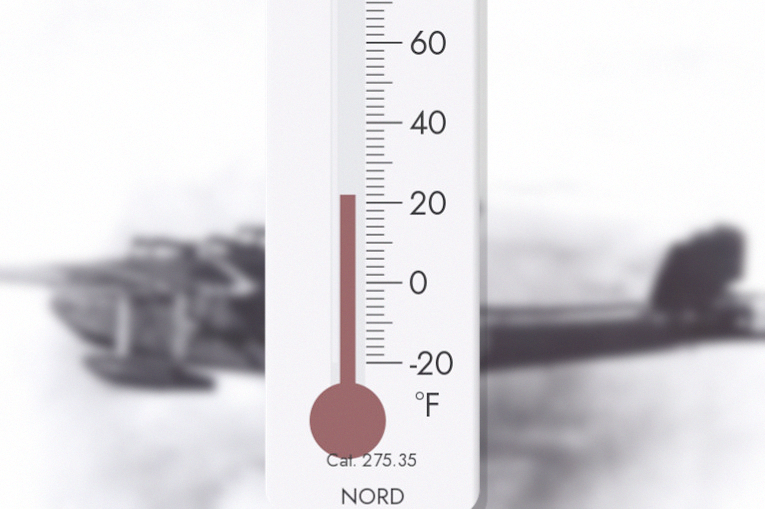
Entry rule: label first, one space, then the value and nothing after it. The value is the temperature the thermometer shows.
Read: 22 °F
